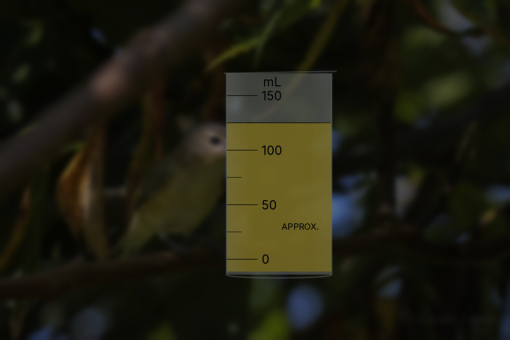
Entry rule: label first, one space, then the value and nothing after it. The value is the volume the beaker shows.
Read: 125 mL
